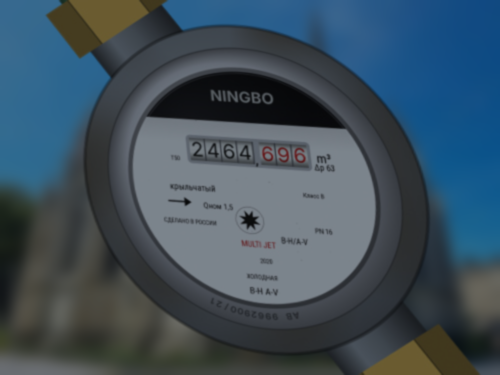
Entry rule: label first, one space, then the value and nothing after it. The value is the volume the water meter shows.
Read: 2464.696 m³
